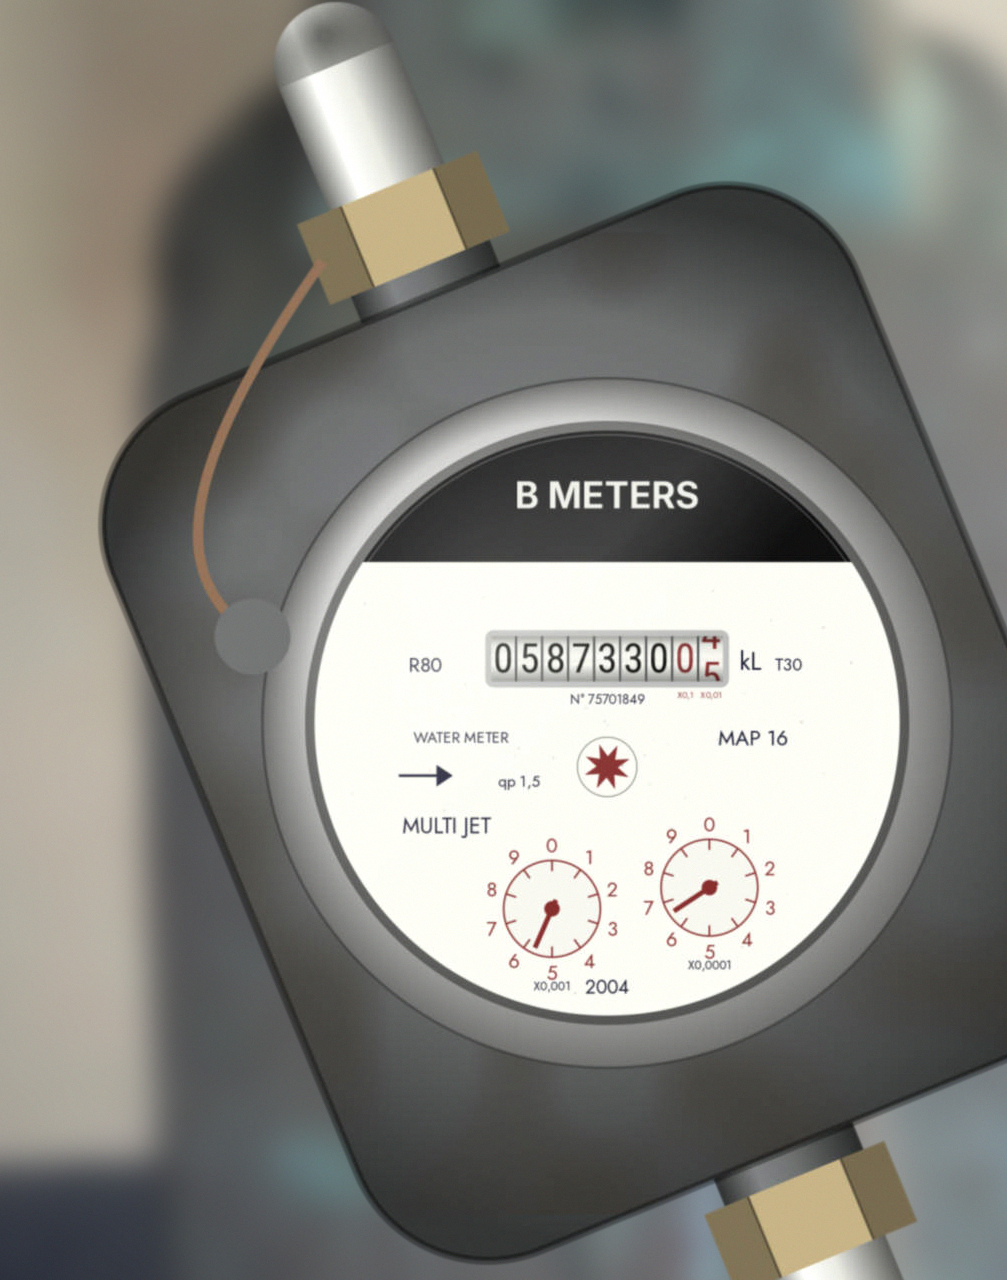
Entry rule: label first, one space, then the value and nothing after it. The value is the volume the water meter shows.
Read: 587330.0456 kL
